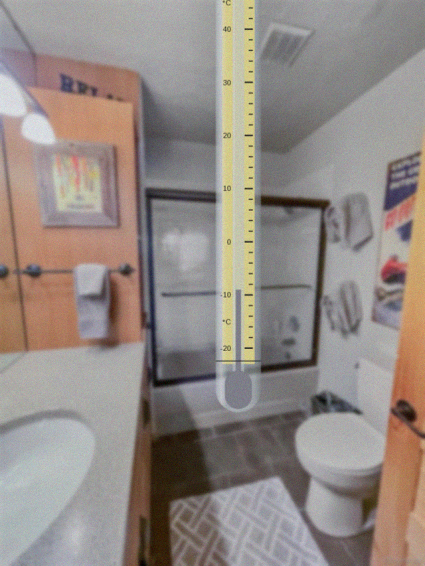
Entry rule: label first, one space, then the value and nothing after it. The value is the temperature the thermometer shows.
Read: -9 °C
